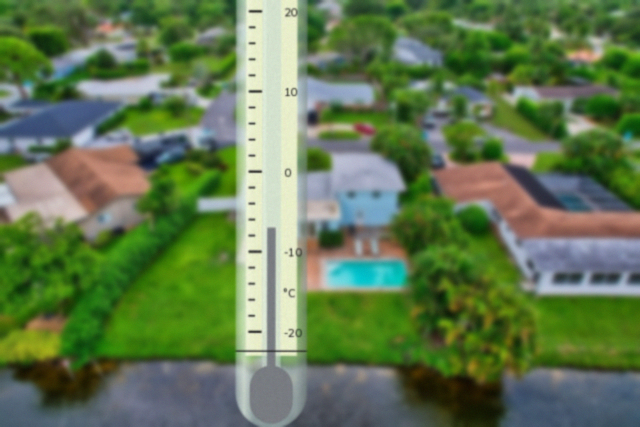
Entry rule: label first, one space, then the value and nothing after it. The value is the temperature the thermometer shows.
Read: -7 °C
